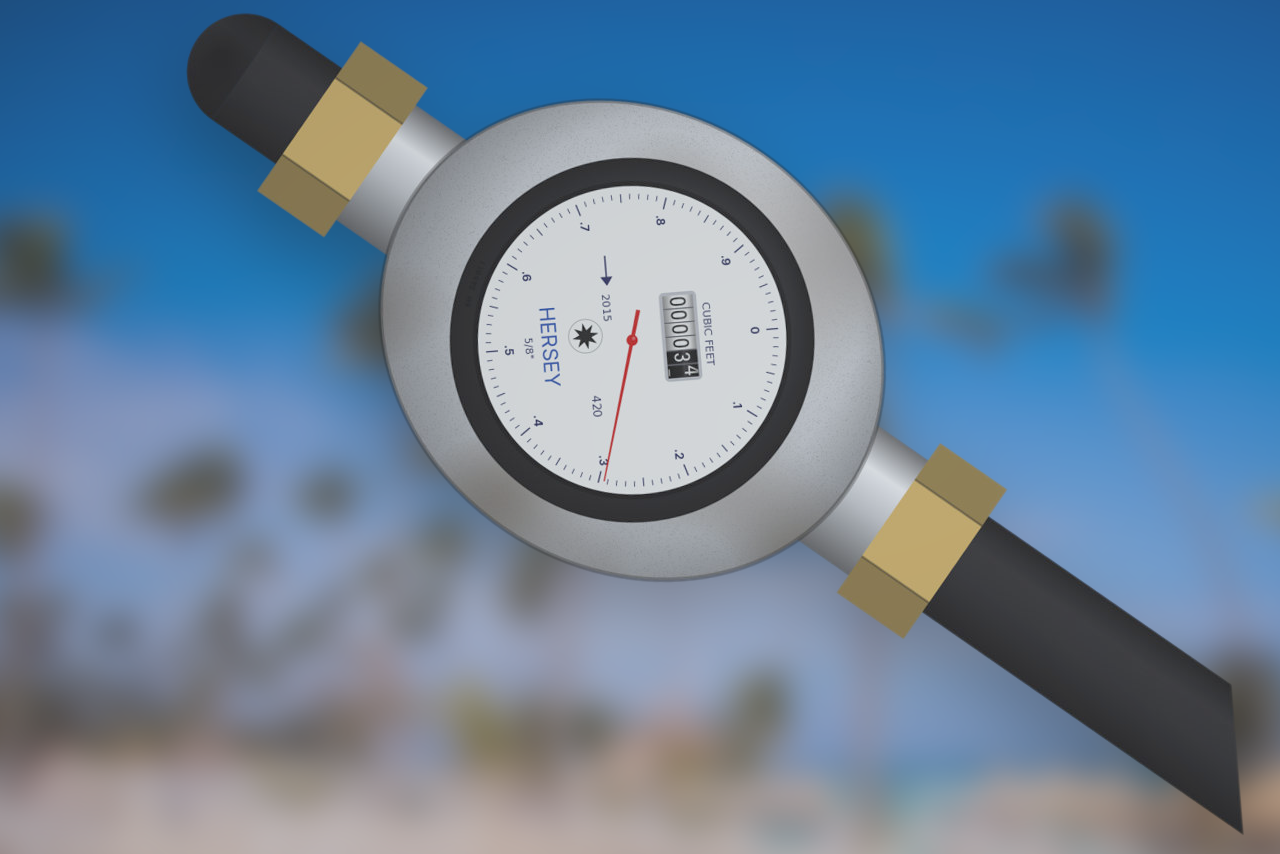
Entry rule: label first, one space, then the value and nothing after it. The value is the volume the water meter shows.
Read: 34.29 ft³
